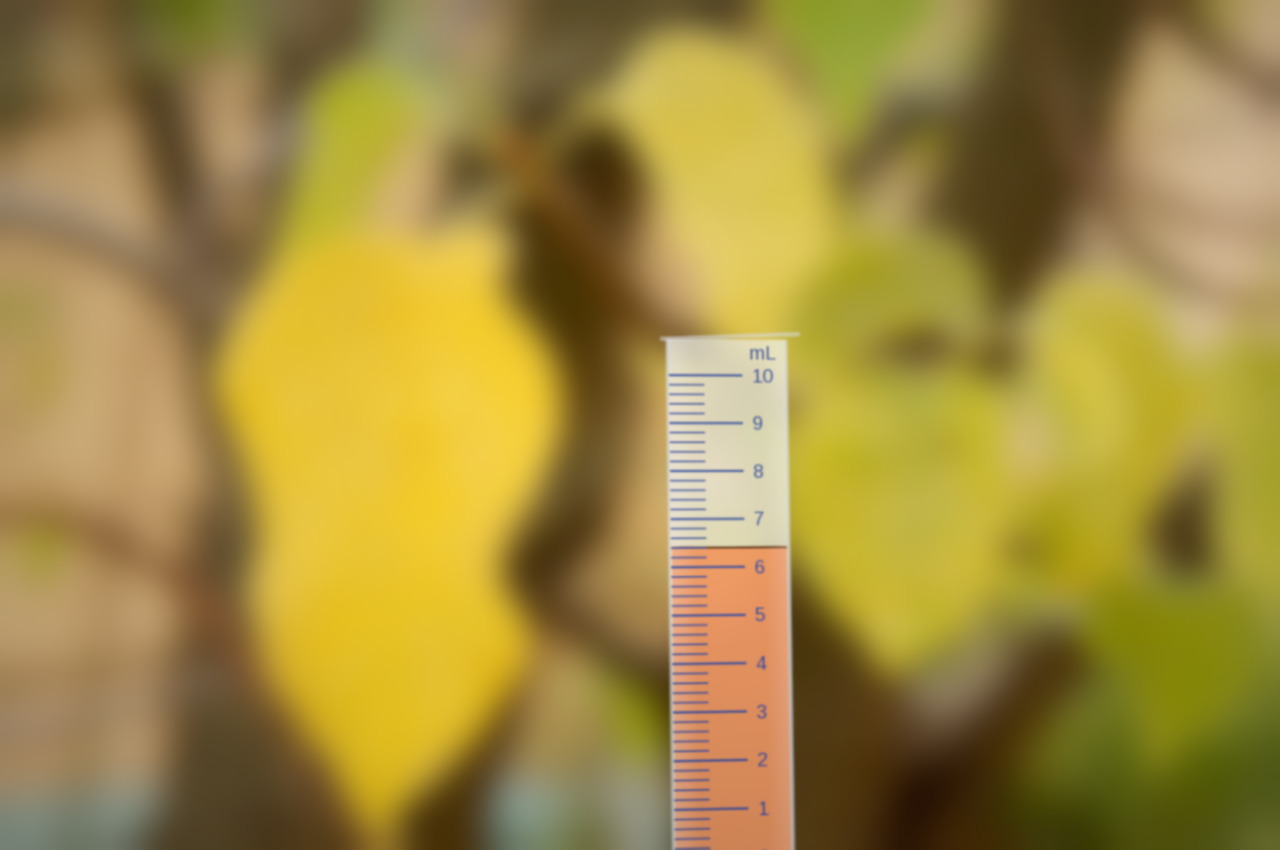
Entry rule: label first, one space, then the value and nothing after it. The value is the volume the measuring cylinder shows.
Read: 6.4 mL
